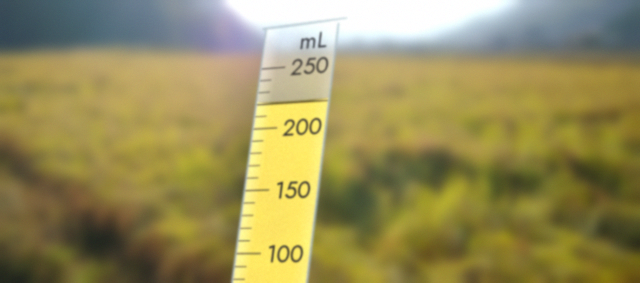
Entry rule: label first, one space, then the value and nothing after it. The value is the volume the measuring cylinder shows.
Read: 220 mL
